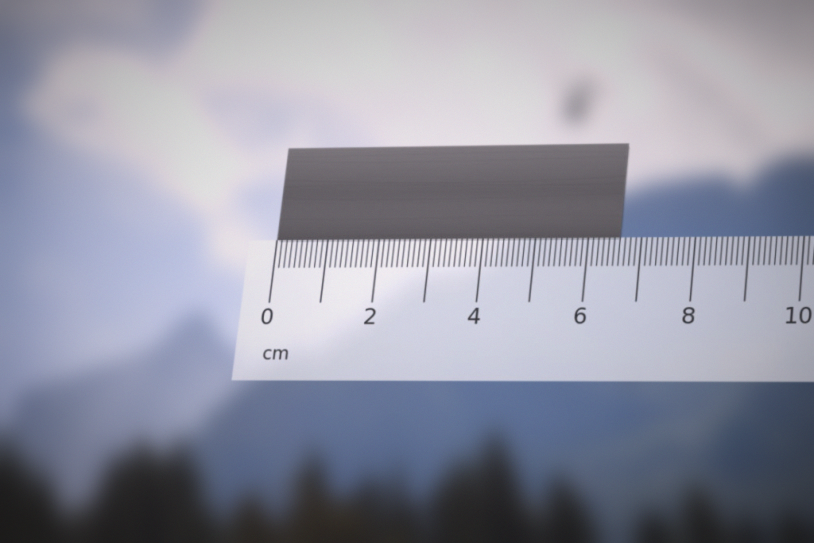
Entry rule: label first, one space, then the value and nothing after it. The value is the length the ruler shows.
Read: 6.6 cm
